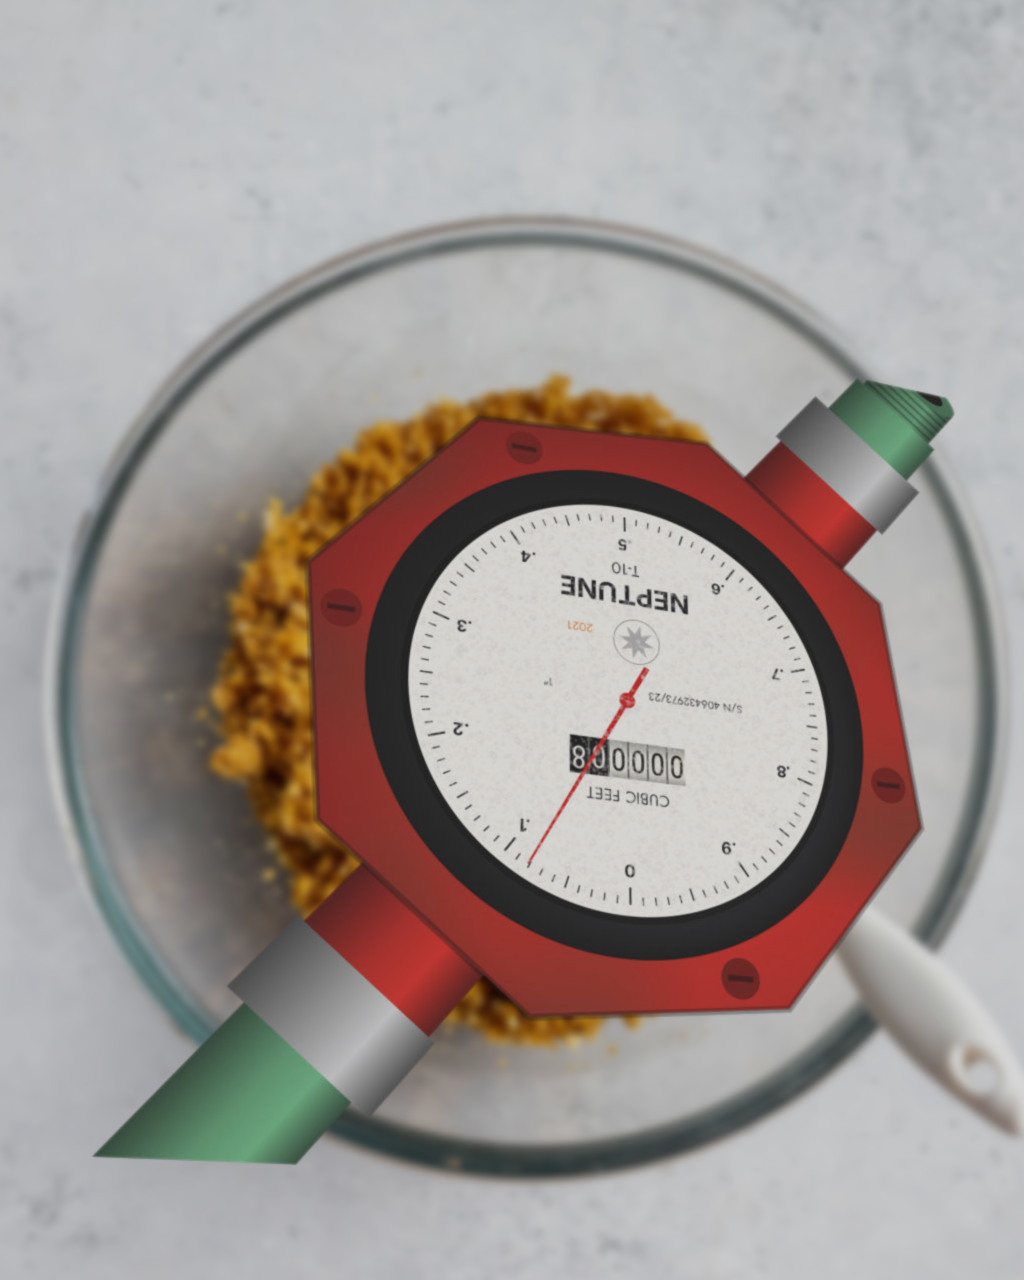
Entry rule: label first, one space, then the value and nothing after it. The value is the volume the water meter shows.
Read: 8.08 ft³
